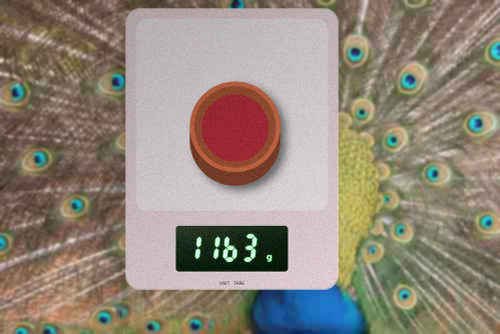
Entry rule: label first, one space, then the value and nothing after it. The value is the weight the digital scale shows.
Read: 1163 g
